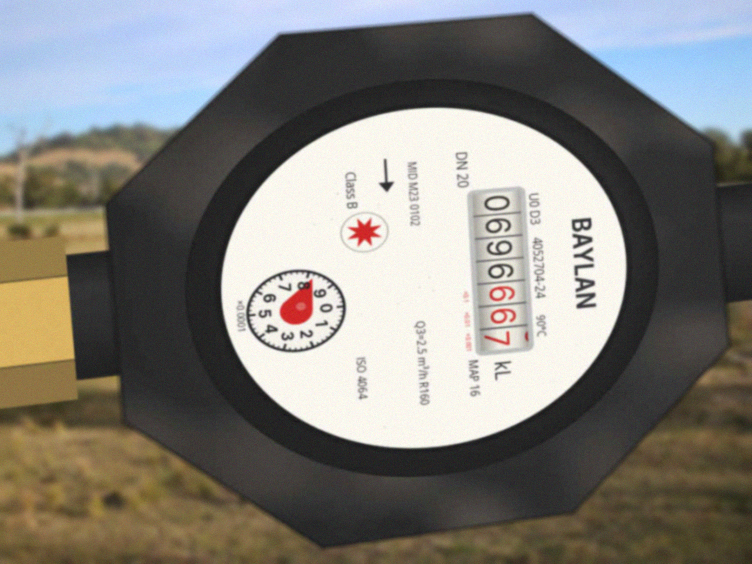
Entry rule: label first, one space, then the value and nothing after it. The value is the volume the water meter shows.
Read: 696.6668 kL
